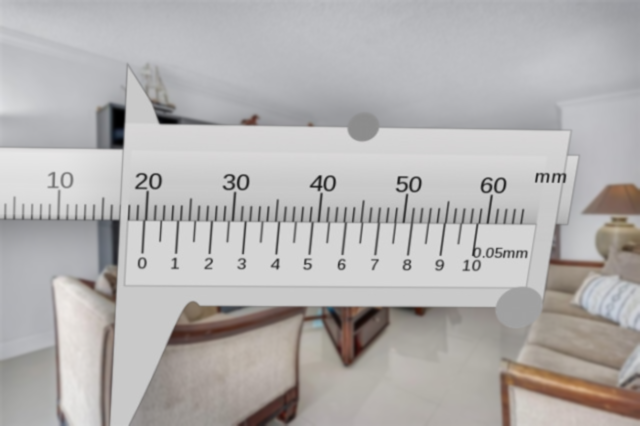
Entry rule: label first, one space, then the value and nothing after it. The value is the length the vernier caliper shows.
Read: 19.8 mm
